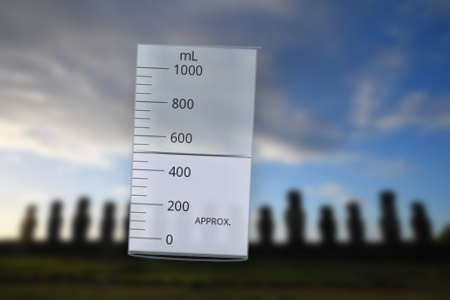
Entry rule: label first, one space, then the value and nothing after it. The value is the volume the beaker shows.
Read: 500 mL
